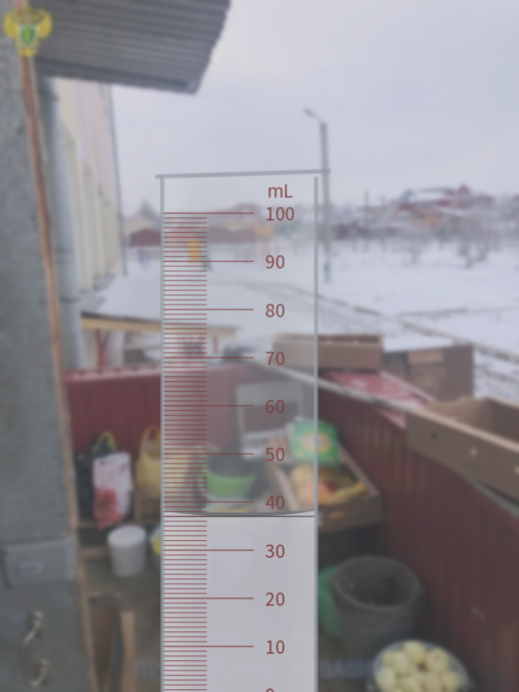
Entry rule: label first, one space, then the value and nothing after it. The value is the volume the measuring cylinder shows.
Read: 37 mL
